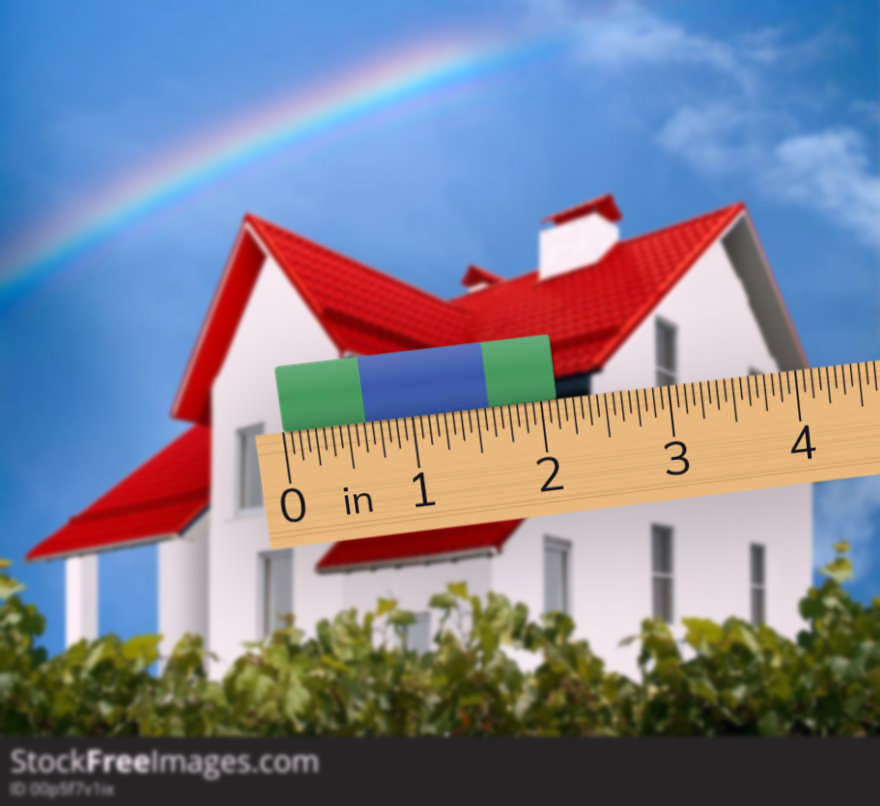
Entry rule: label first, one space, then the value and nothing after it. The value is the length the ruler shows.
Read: 2.125 in
